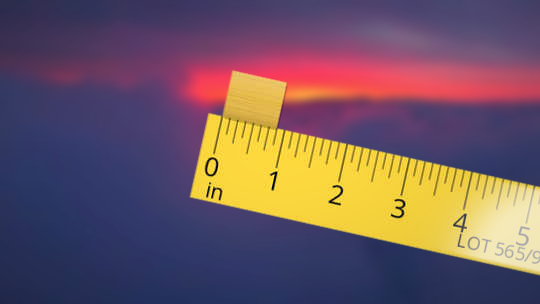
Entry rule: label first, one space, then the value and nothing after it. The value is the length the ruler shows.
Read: 0.875 in
